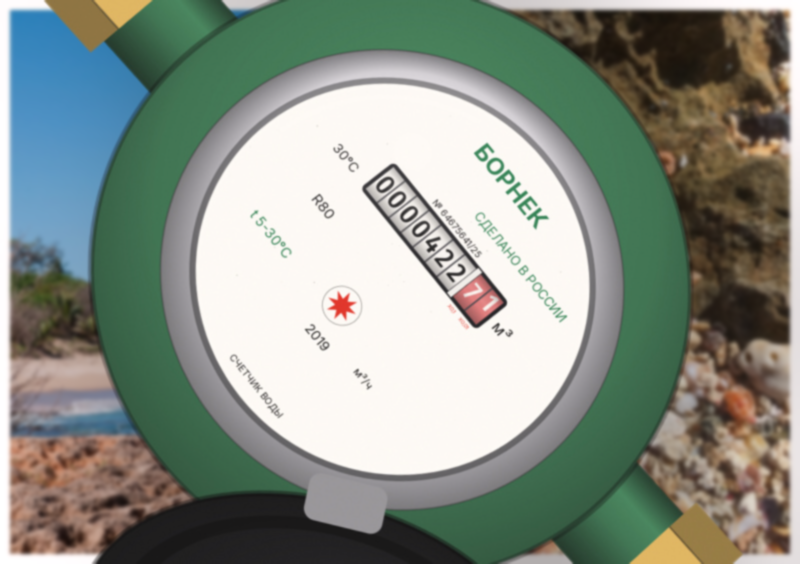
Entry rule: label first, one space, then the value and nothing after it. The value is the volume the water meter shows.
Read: 422.71 m³
